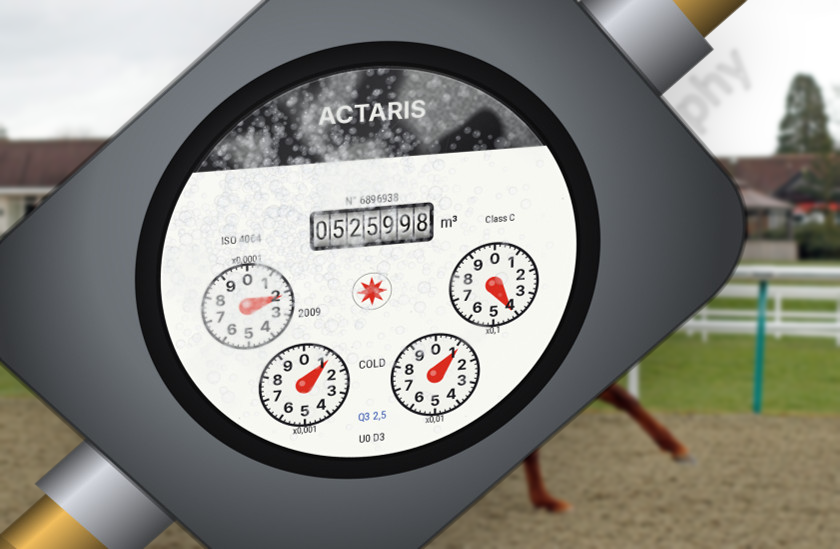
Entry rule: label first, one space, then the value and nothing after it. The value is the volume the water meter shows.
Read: 525998.4112 m³
